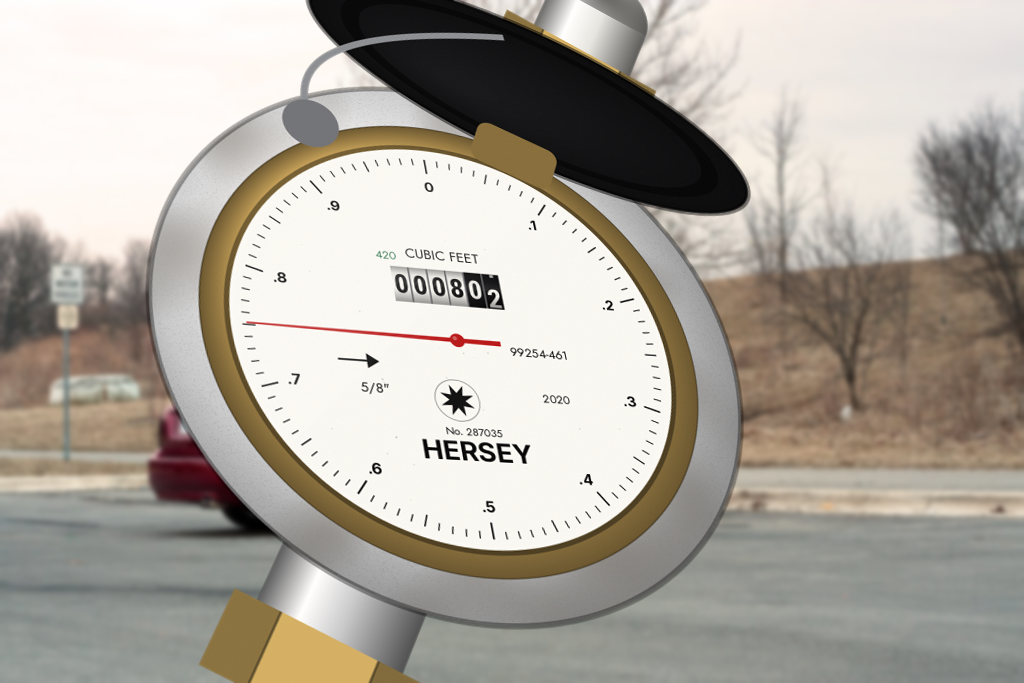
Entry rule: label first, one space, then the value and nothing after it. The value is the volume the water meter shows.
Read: 801.75 ft³
